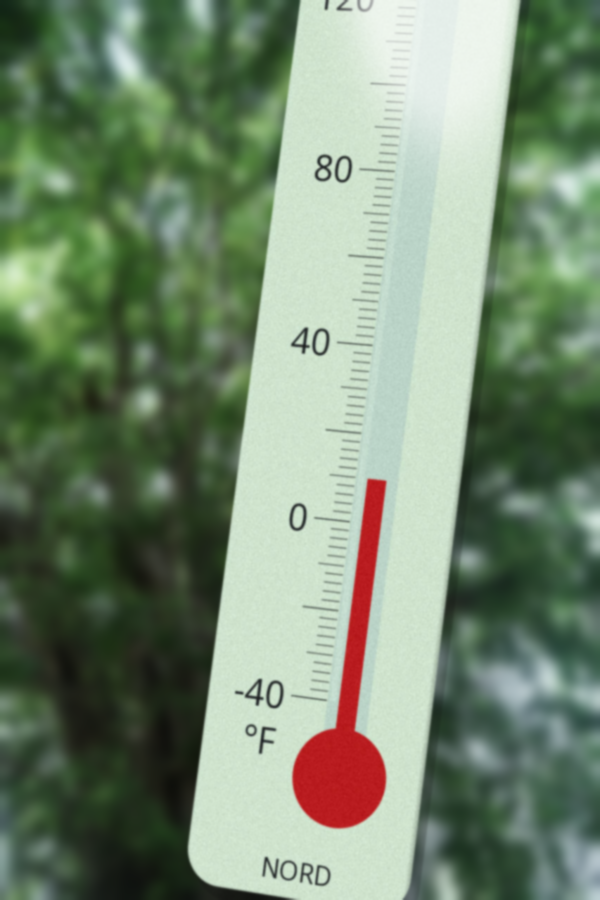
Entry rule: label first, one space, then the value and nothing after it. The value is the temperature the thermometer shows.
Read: 10 °F
